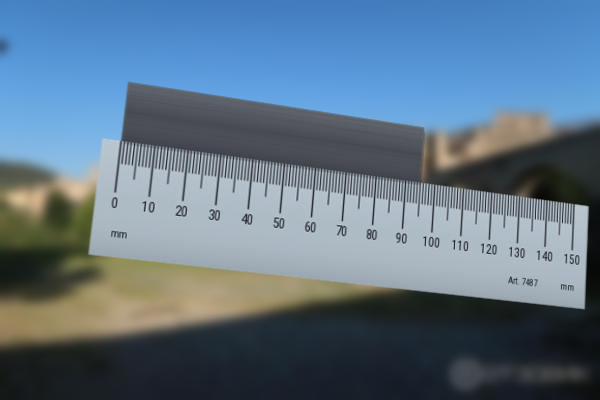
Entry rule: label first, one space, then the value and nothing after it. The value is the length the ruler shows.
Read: 95 mm
